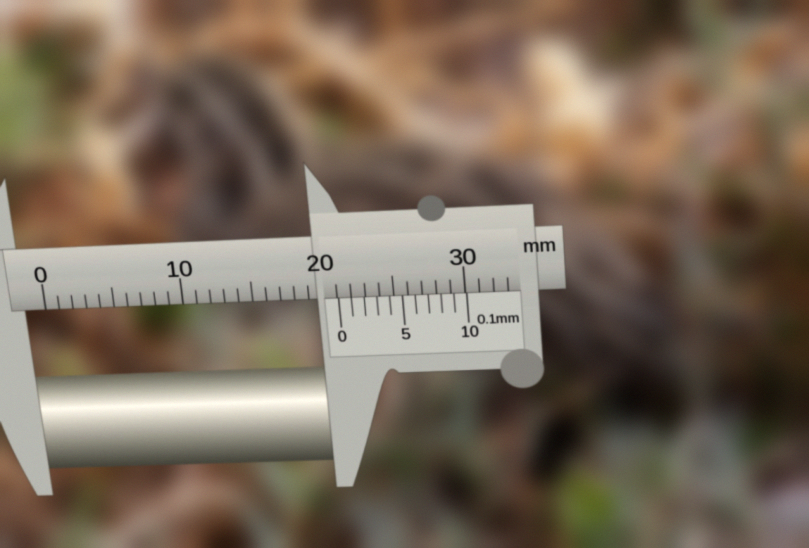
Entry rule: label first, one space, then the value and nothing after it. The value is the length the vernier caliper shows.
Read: 21.1 mm
